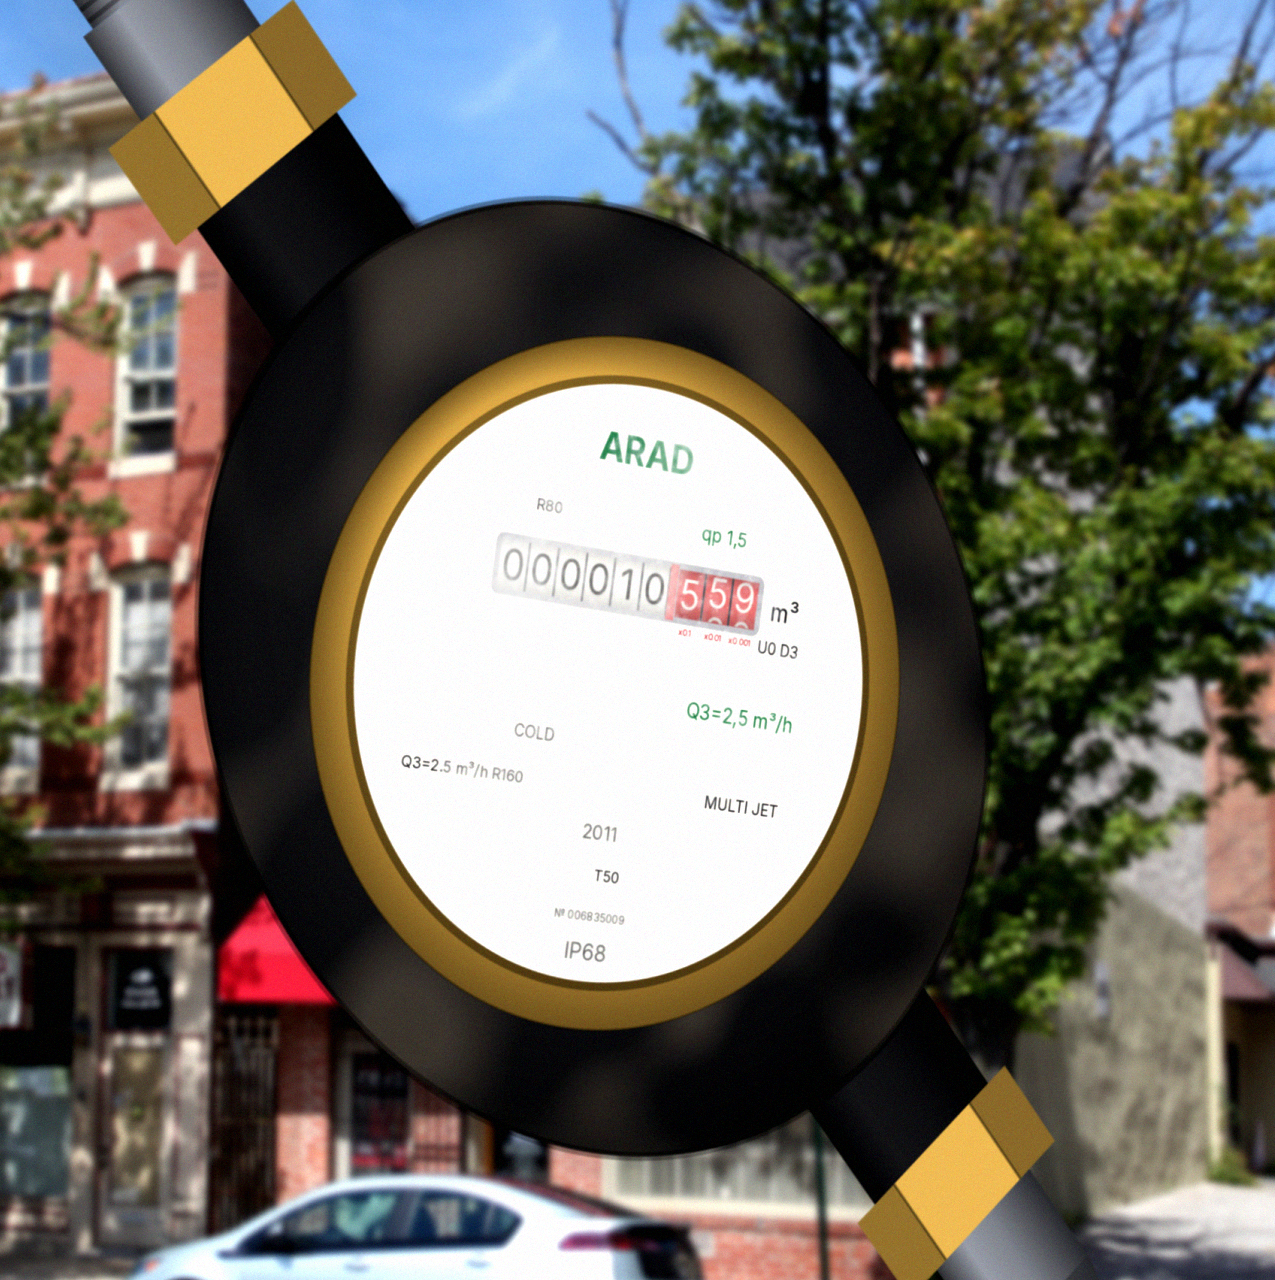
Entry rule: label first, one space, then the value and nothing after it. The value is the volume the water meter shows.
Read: 10.559 m³
